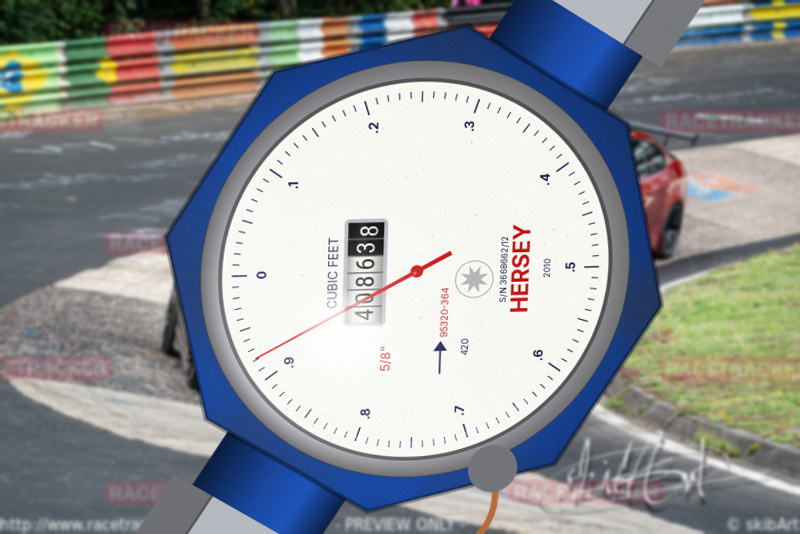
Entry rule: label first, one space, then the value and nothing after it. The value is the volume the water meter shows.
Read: 408637.92 ft³
